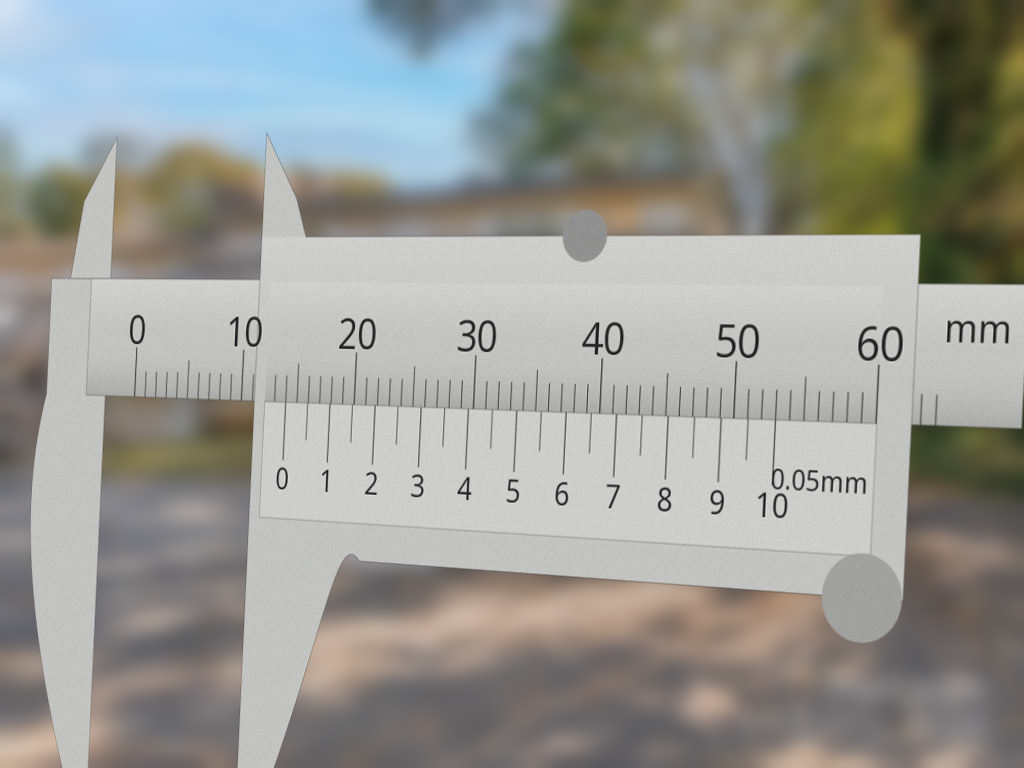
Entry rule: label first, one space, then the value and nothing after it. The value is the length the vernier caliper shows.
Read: 14.0 mm
